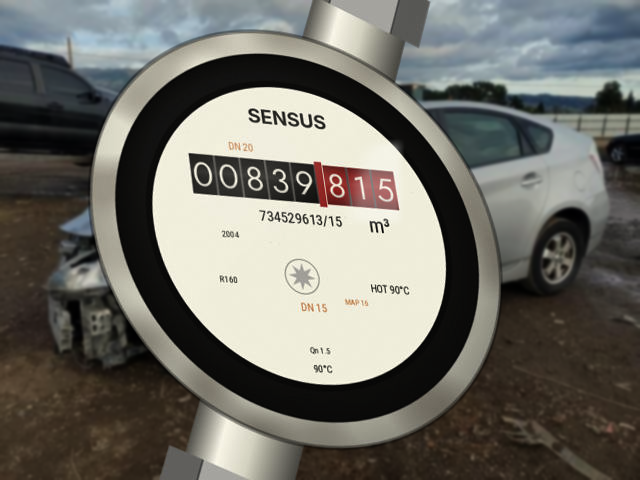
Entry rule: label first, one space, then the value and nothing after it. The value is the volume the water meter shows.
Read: 839.815 m³
